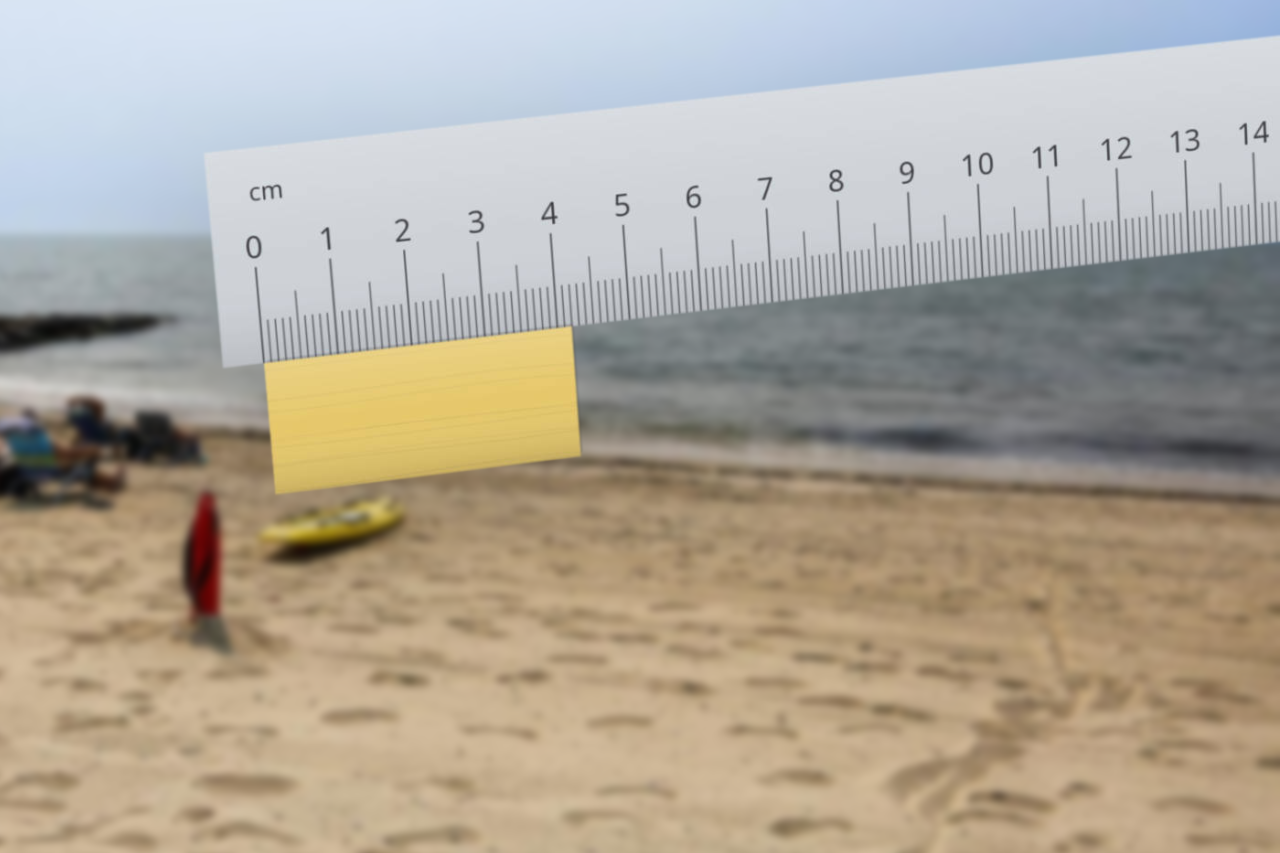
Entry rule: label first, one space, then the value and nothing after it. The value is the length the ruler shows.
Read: 4.2 cm
